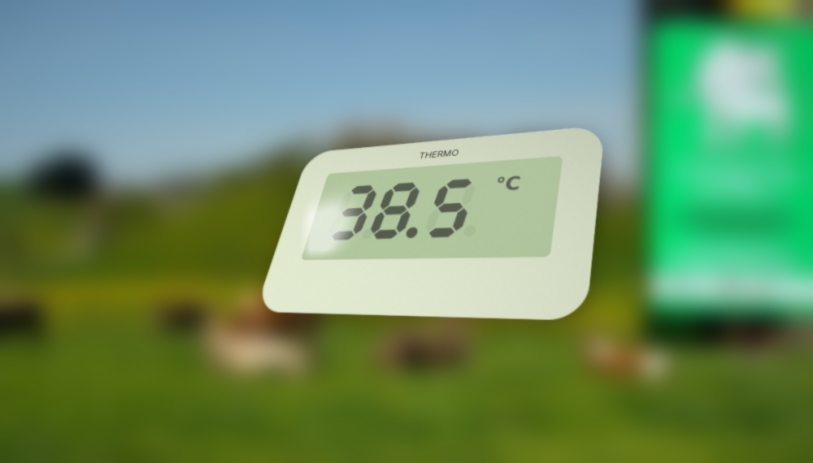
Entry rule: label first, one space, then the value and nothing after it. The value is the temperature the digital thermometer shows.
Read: 38.5 °C
